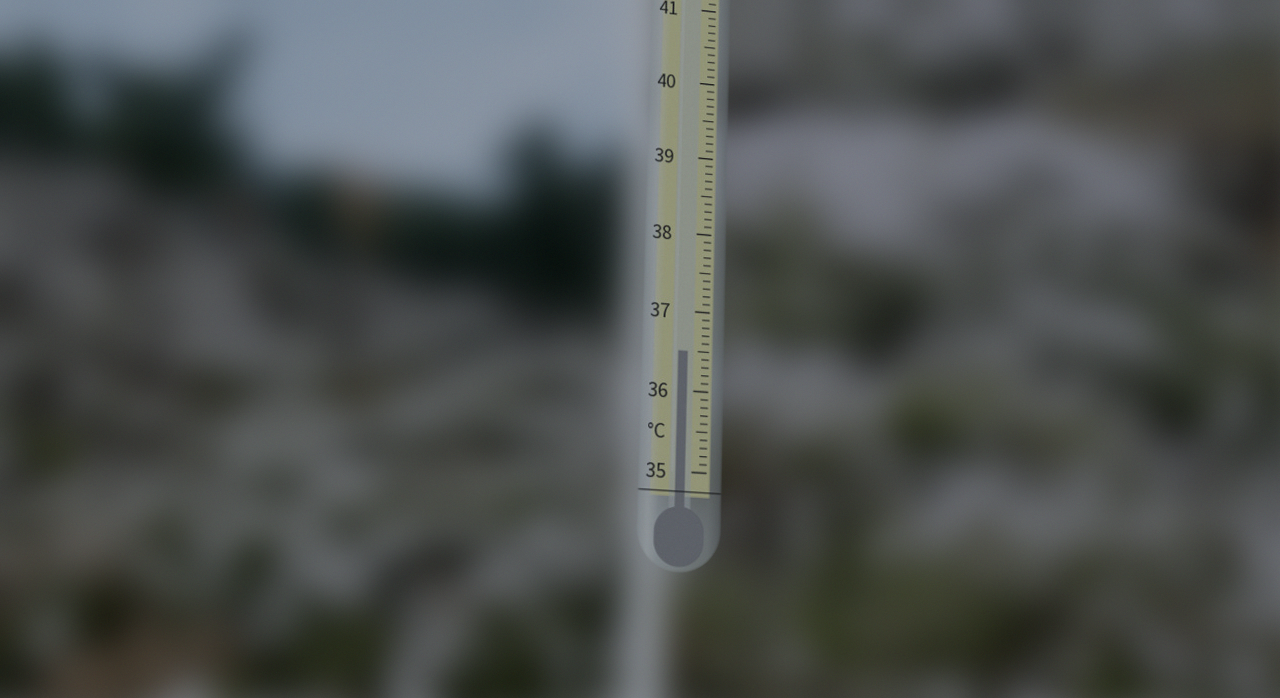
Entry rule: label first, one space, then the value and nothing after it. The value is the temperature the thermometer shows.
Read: 36.5 °C
